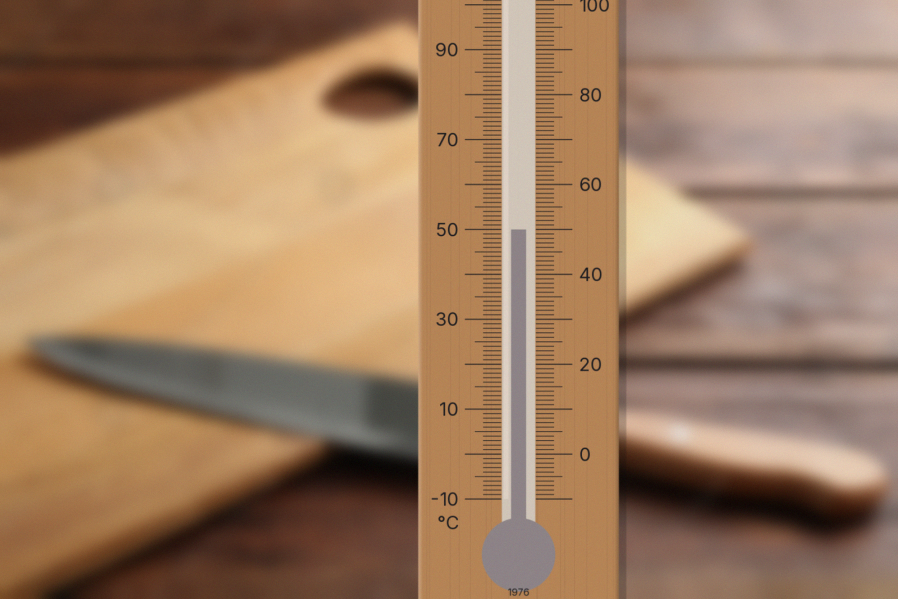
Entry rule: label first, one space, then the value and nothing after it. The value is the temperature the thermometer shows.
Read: 50 °C
